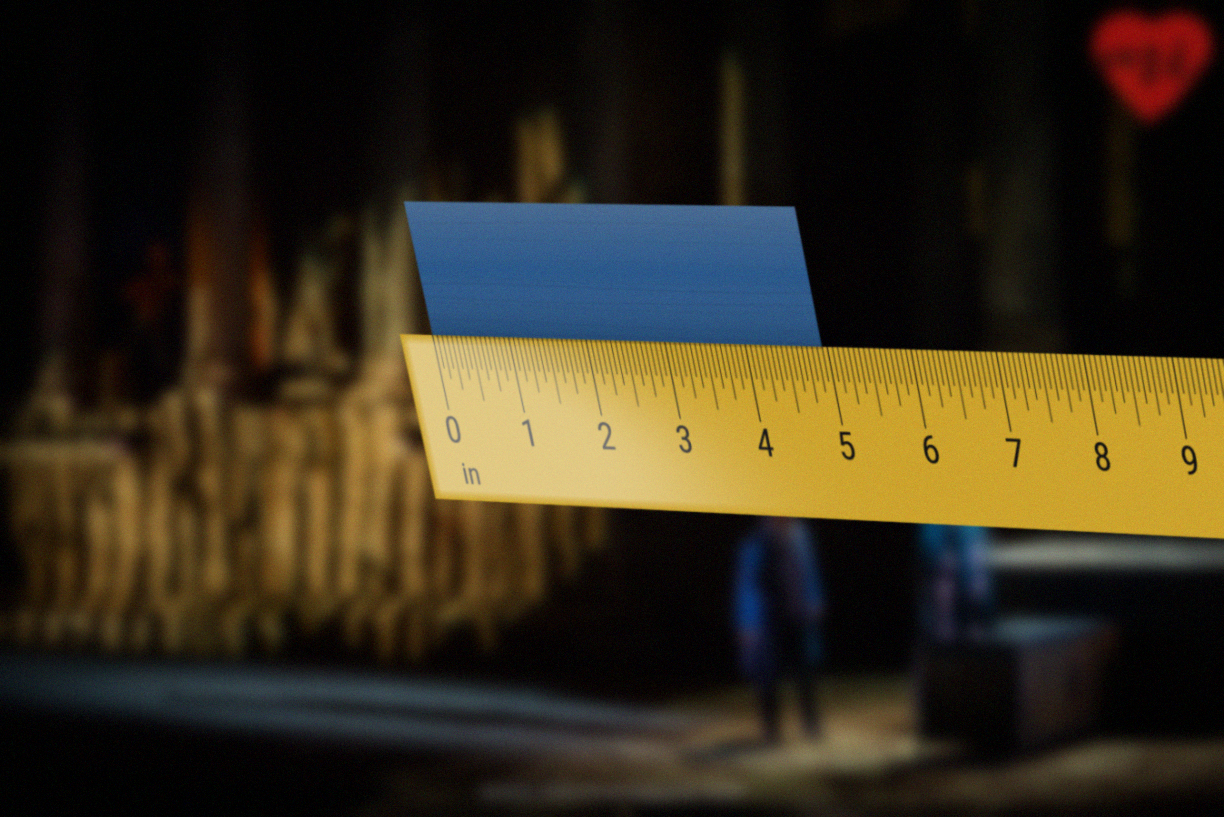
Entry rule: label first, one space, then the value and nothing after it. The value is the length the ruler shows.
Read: 4.9375 in
